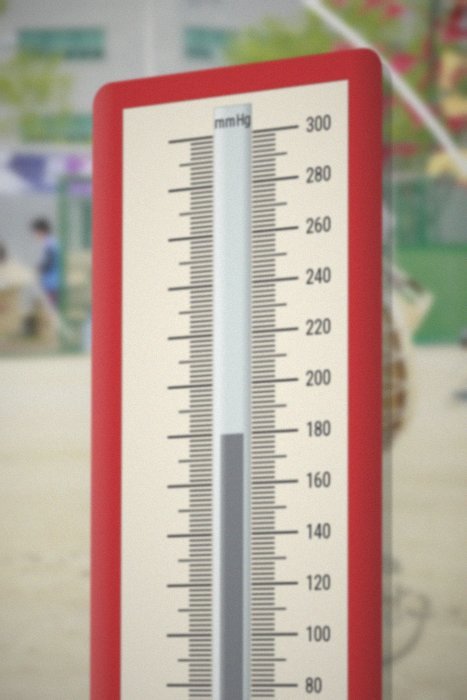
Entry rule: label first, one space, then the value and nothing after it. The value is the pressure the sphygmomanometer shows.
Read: 180 mmHg
